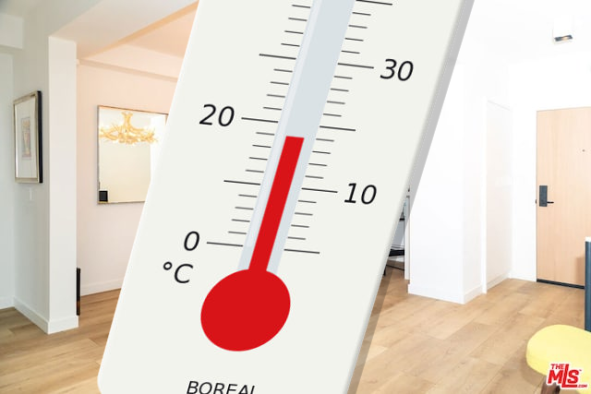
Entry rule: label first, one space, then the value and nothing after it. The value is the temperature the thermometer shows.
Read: 18 °C
